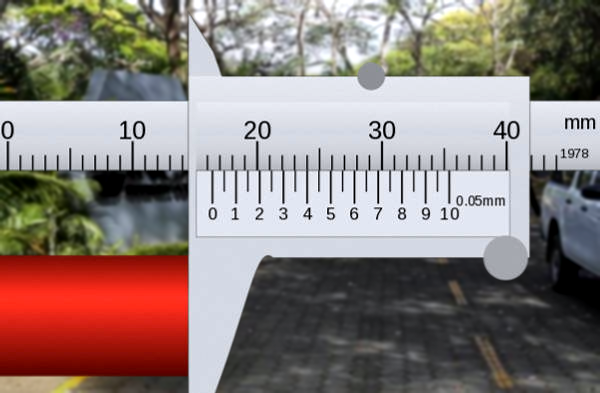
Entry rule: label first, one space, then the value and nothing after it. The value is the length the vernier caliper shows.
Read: 16.4 mm
